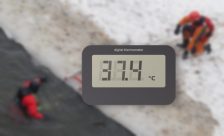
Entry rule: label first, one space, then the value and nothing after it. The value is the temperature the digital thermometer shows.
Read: 37.4 °C
